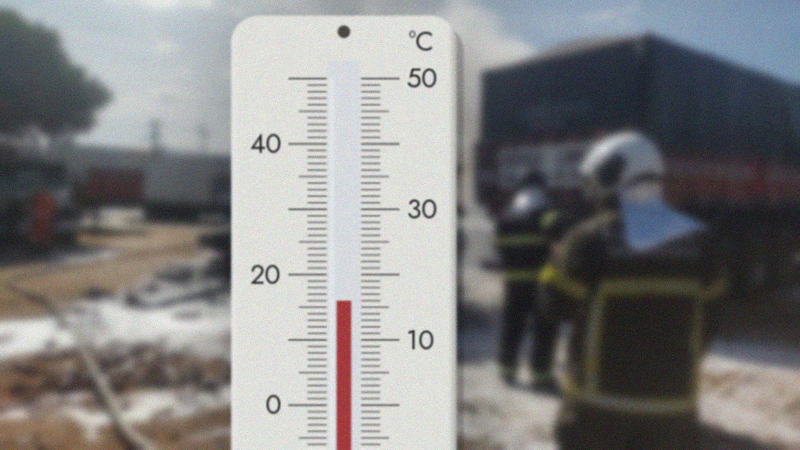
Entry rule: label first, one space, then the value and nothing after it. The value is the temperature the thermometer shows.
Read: 16 °C
